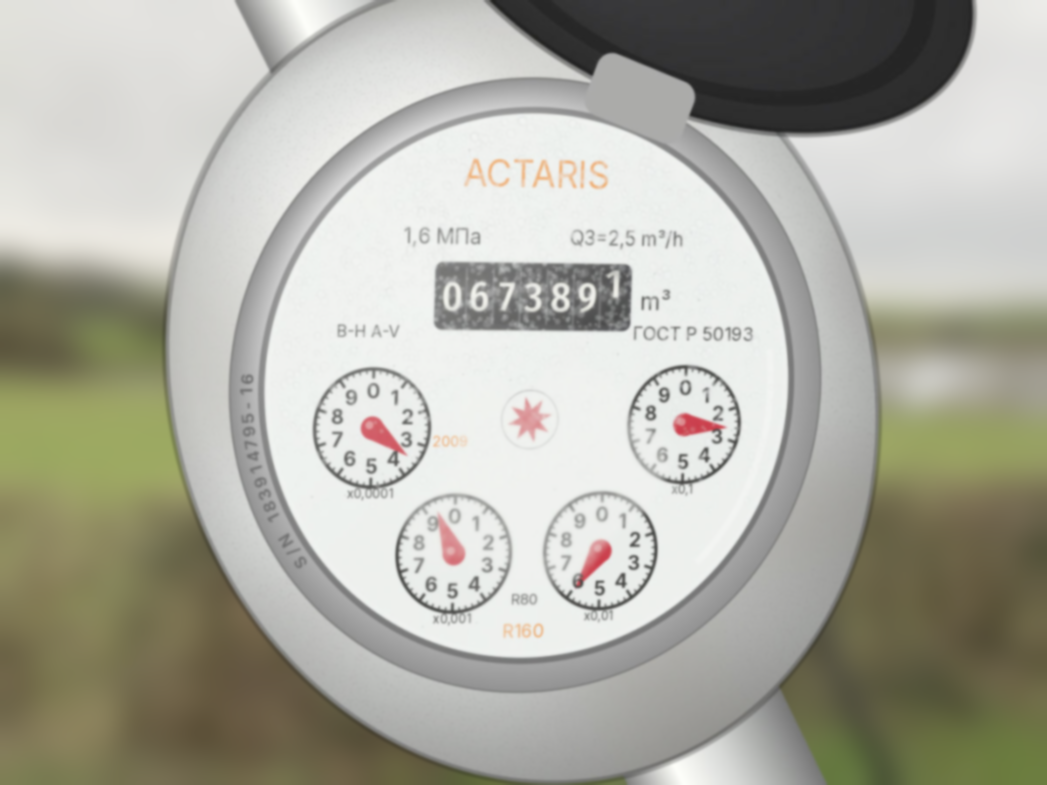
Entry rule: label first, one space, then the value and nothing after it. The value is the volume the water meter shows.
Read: 673891.2593 m³
